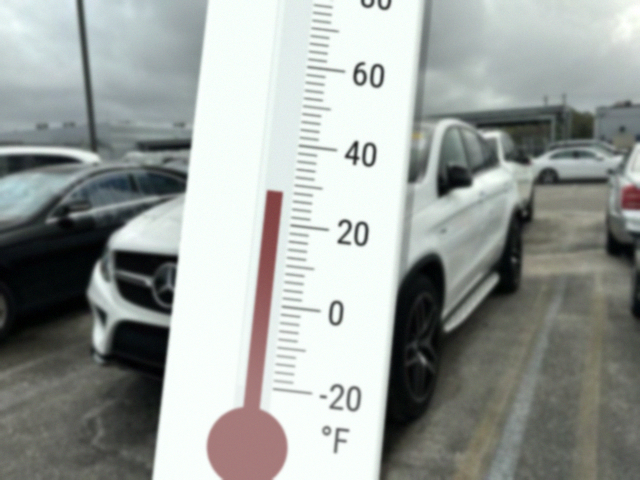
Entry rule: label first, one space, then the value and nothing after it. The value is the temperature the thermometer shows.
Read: 28 °F
